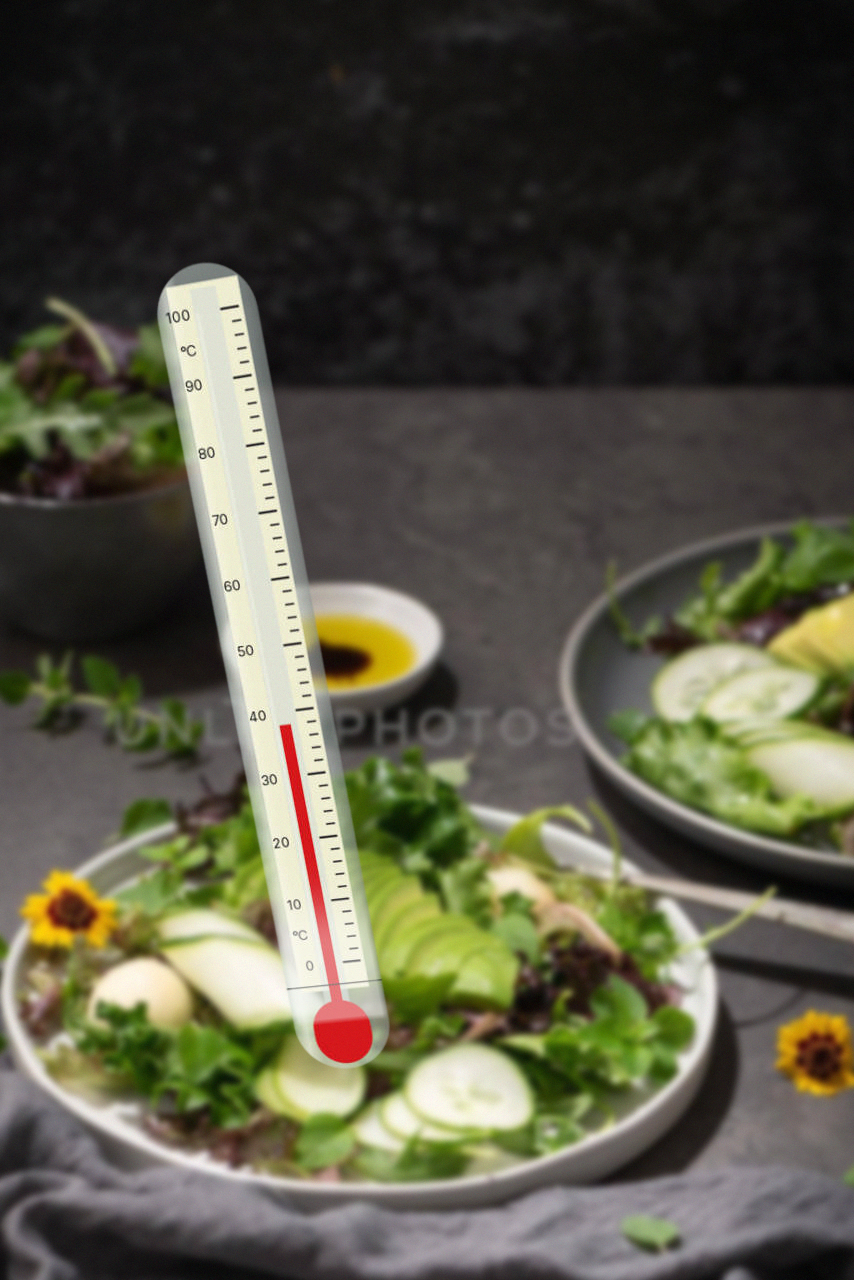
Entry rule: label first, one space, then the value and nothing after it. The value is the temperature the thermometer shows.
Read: 38 °C
